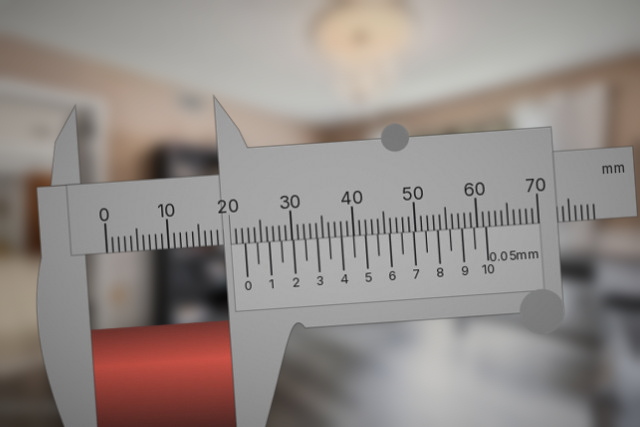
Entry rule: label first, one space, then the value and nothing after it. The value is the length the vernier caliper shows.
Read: 22.4 mm
